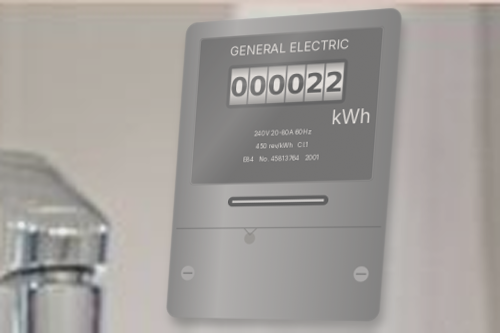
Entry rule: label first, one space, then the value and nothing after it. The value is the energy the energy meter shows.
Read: 22 kWh
